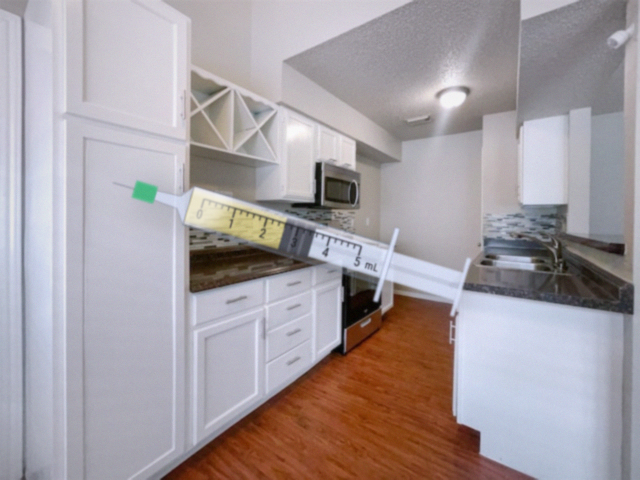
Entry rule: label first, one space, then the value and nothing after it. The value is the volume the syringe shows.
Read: 2.6 mL
